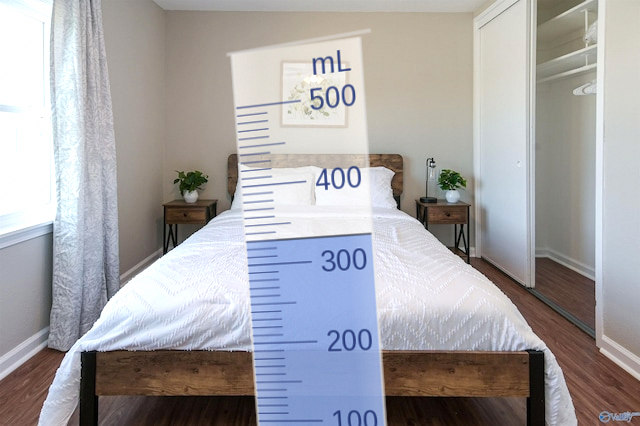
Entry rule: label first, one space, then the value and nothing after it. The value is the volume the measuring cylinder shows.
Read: 330 mL
